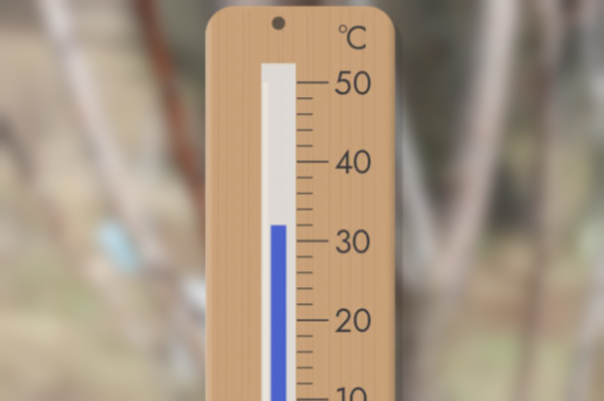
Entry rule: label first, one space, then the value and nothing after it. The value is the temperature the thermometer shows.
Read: 32 °C
